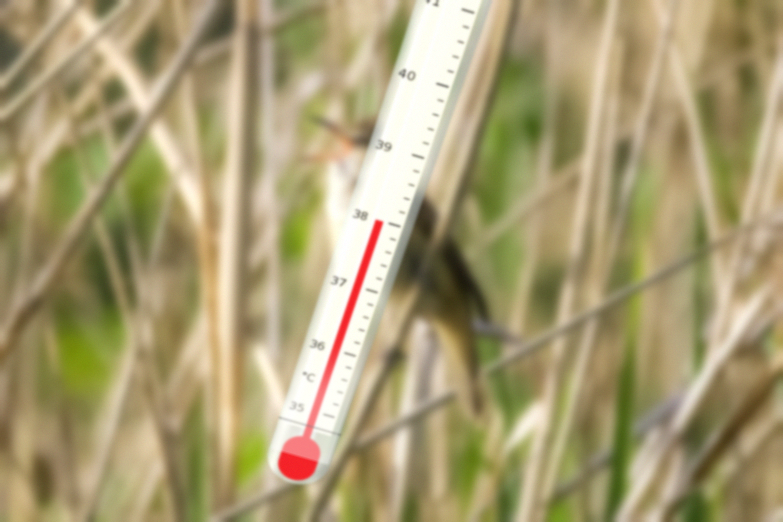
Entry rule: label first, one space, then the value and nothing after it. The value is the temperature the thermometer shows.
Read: 38 °C
